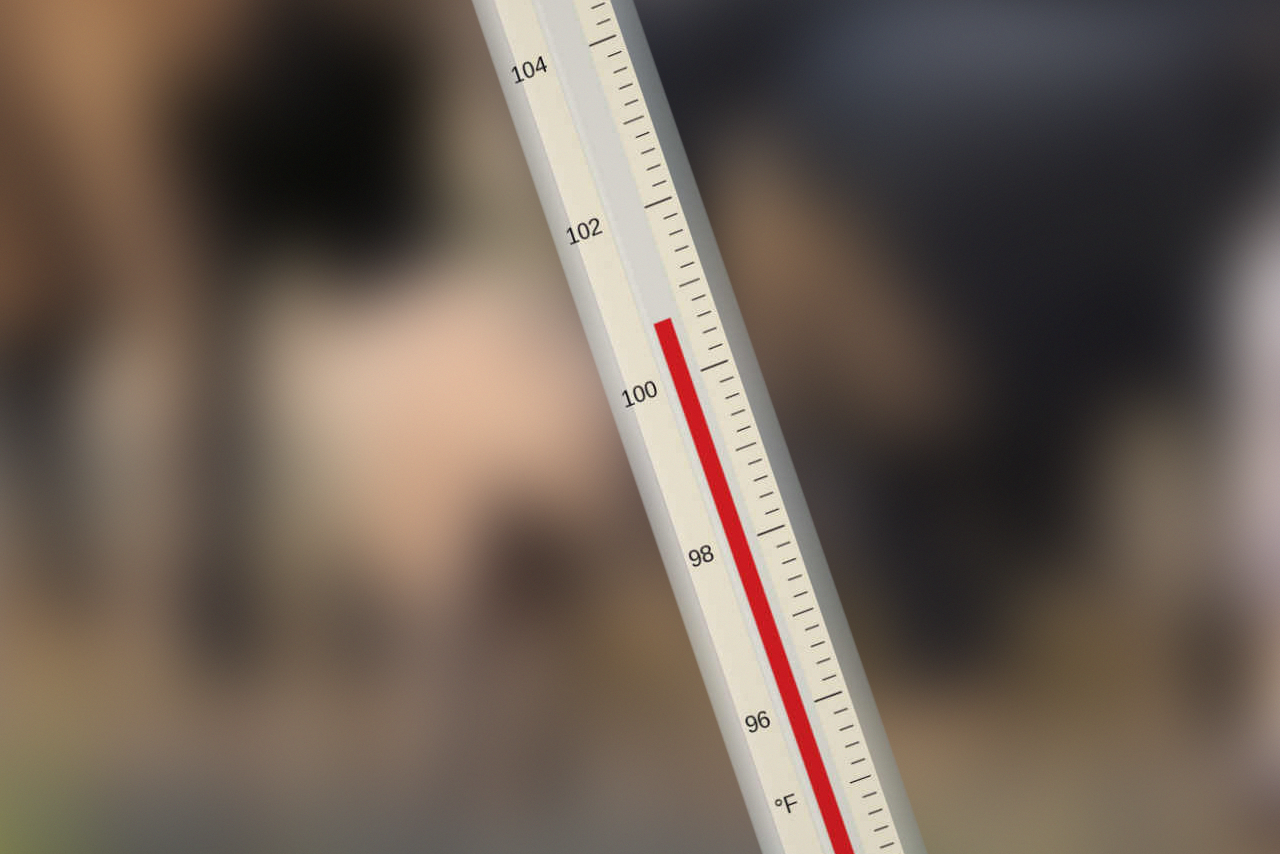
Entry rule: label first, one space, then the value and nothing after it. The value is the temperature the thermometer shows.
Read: 100.7 °F
